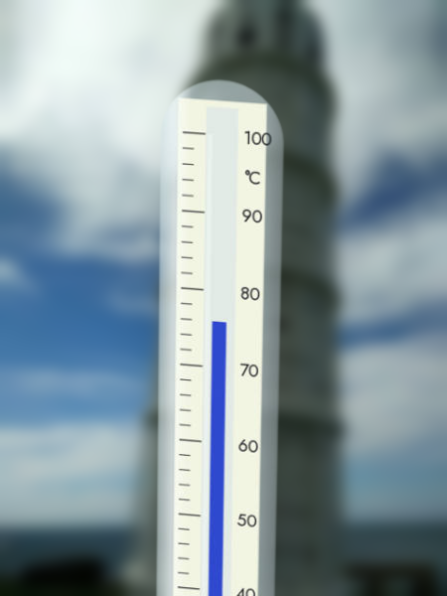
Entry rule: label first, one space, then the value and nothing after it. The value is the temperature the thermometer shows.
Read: 76 °C
